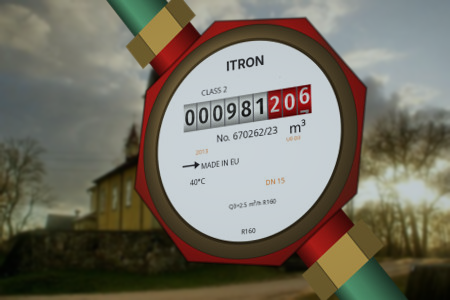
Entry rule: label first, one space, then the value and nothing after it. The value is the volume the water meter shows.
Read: 981.206 m³
